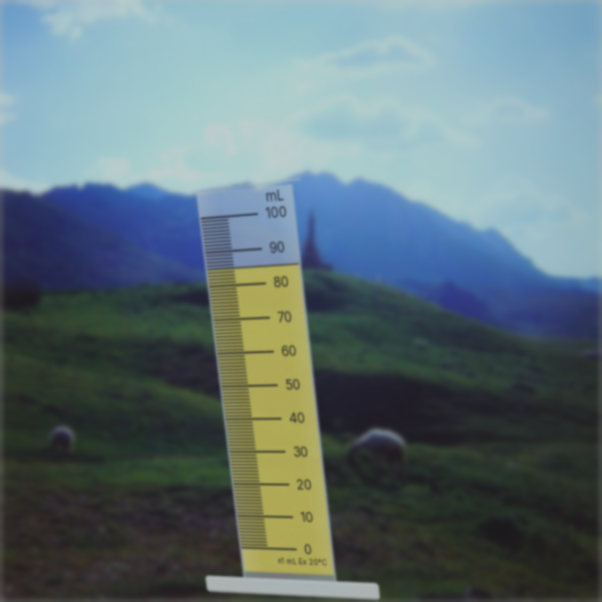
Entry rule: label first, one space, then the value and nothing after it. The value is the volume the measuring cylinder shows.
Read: 85 mL
